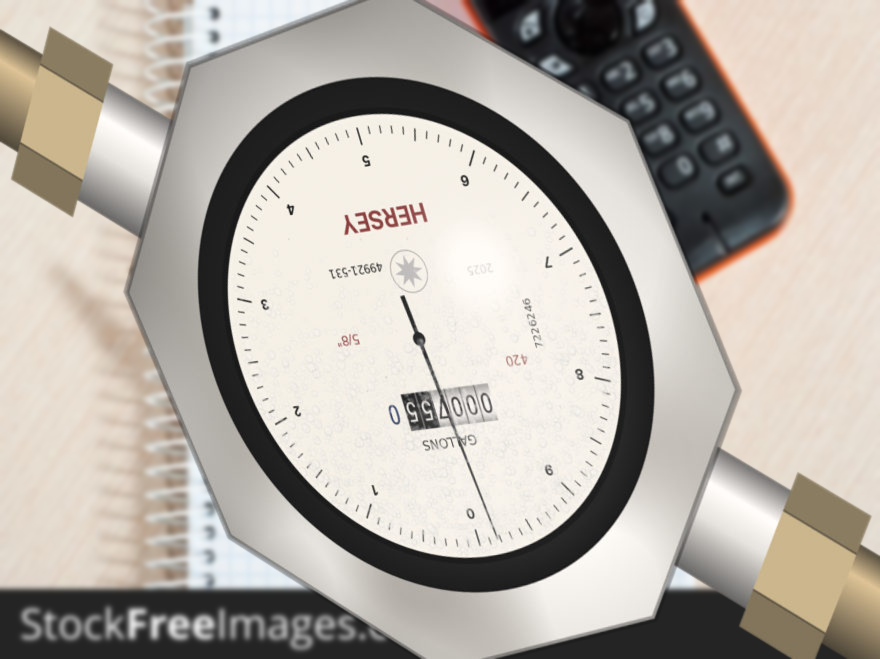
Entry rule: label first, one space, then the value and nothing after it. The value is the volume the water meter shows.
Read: 7549.8 gal
